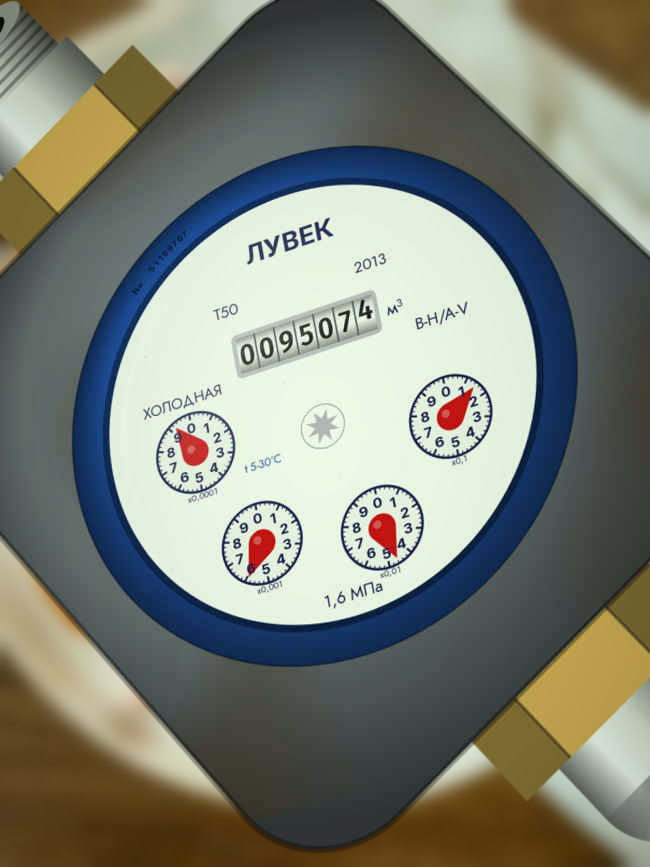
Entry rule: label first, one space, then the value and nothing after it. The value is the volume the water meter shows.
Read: 95074.1459 m³
